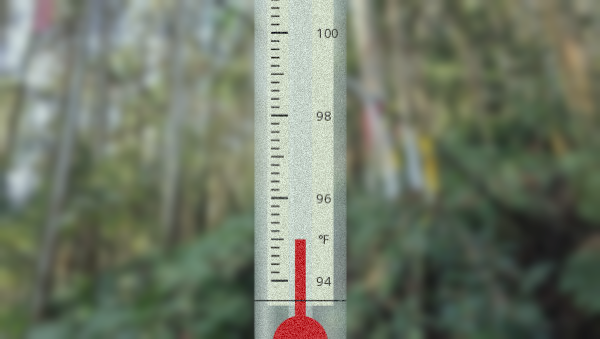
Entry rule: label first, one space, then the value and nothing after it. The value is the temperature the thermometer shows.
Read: 95 °F
